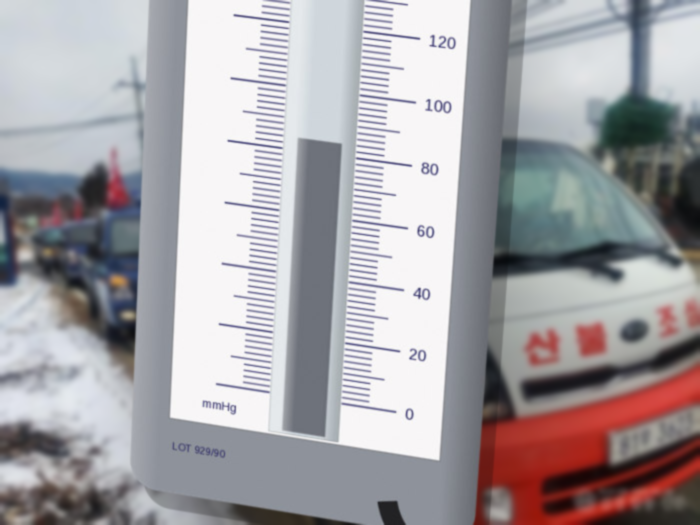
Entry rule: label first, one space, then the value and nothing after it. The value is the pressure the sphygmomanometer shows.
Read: 84 mmHg
